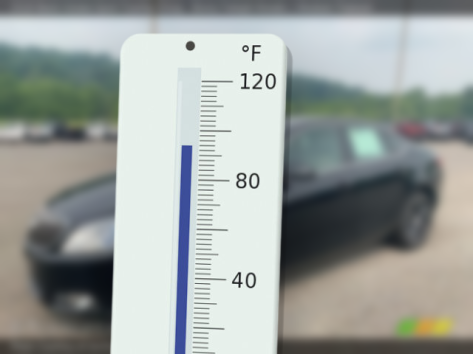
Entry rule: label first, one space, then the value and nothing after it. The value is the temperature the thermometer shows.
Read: 94 °F
